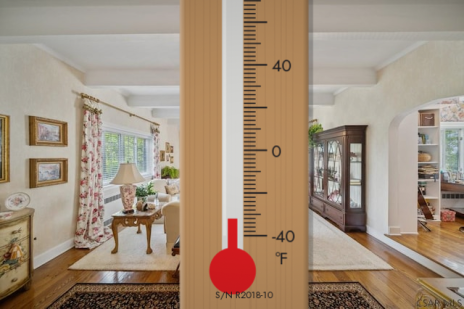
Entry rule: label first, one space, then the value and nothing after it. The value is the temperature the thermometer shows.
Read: -32 °F
